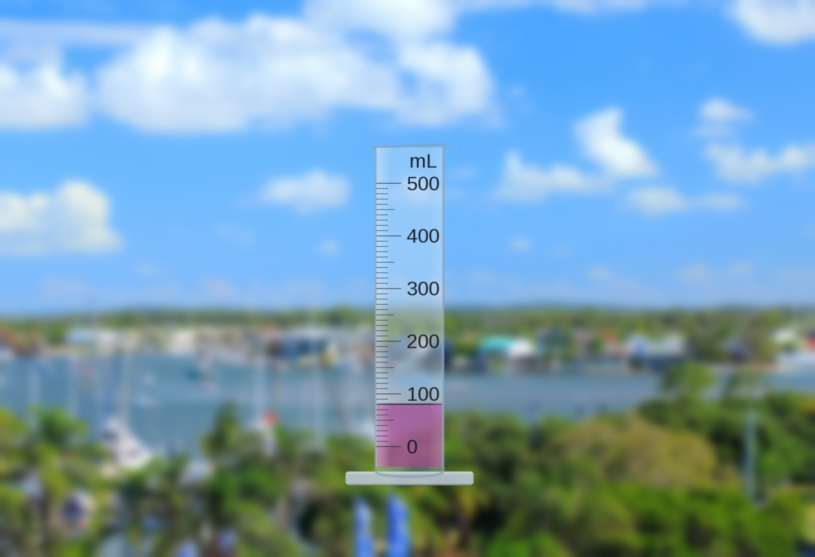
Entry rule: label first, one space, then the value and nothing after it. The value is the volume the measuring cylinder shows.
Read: 80 mL
